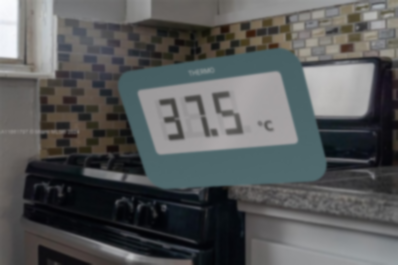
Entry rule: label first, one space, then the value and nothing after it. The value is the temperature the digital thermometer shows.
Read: 37.5 °C
